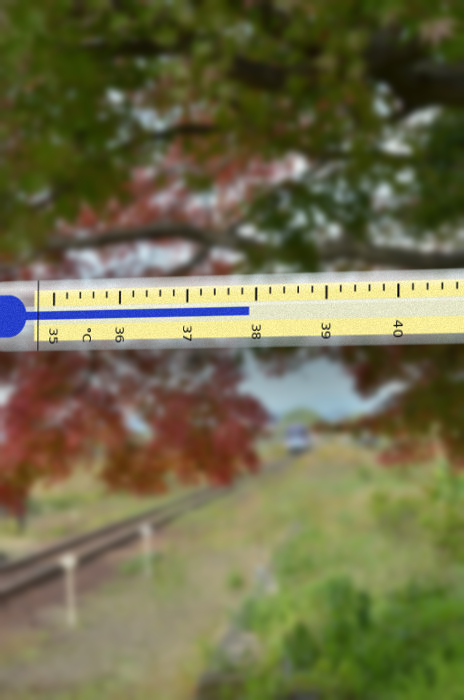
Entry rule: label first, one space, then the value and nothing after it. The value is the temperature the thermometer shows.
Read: 37.9 °C
